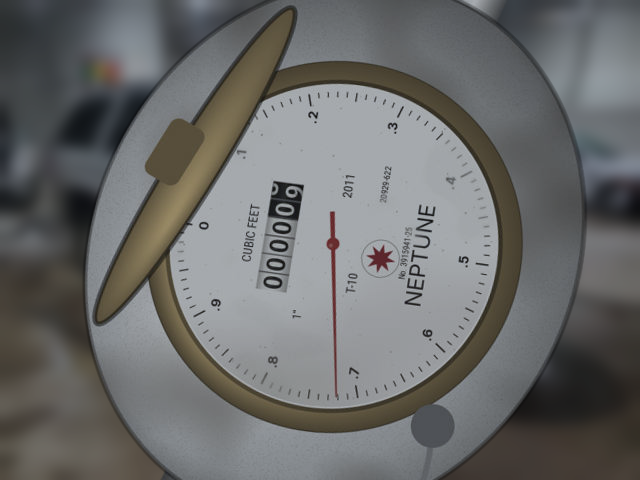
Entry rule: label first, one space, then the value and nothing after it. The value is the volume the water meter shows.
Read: 8.72 ft³
